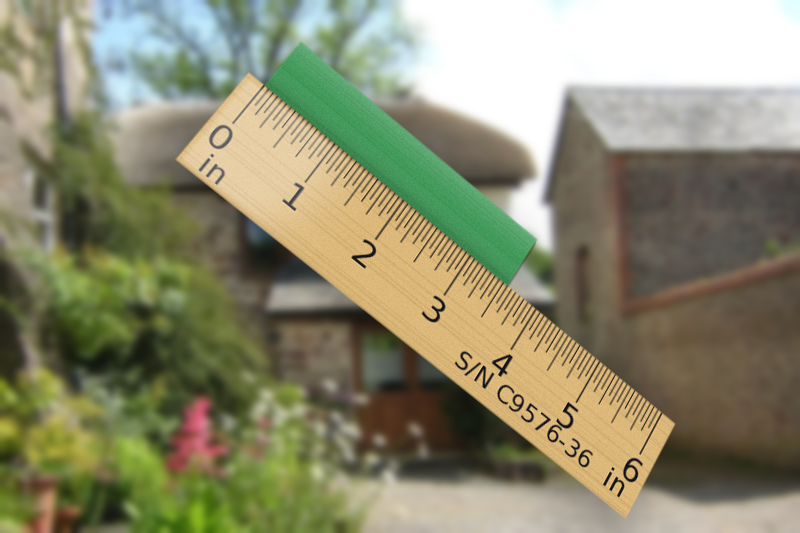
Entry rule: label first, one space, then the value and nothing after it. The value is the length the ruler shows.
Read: 3.5625 in
